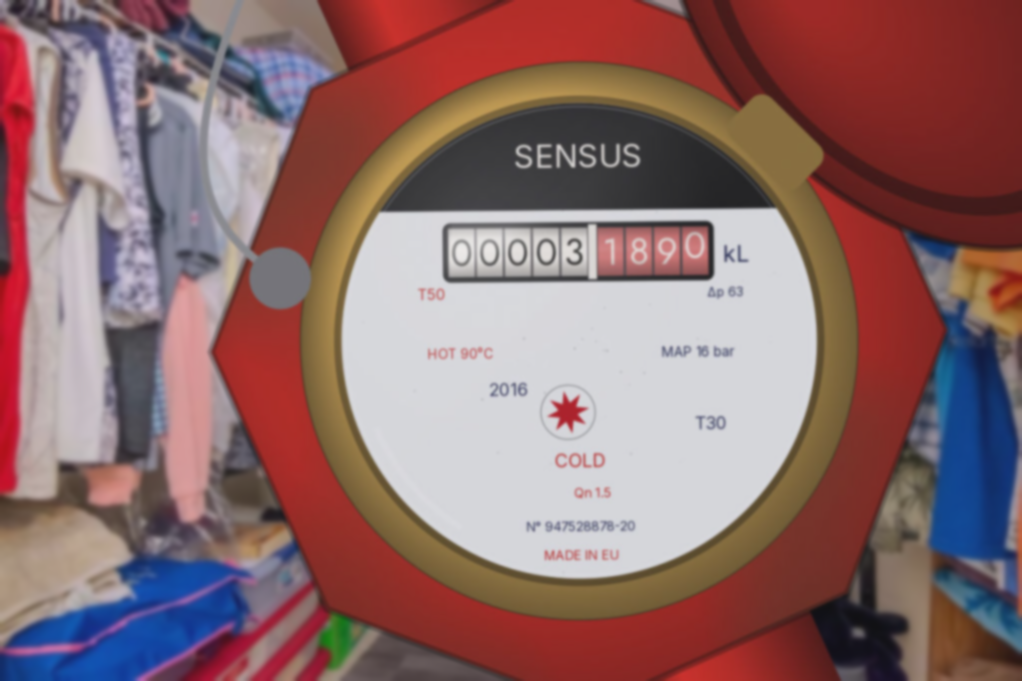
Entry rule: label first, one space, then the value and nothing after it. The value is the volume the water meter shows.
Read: 3.1890 kL
